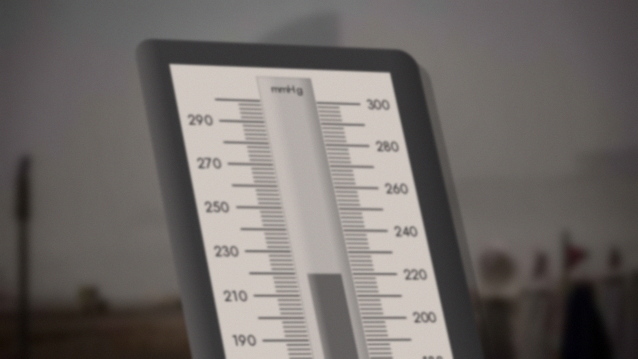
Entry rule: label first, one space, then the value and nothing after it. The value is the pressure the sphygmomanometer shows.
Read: 220 mmHg
